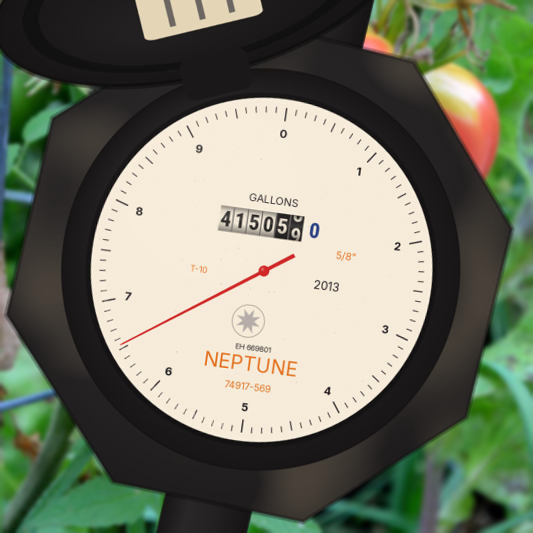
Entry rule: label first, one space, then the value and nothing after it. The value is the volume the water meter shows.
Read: 4150586.5 gal
